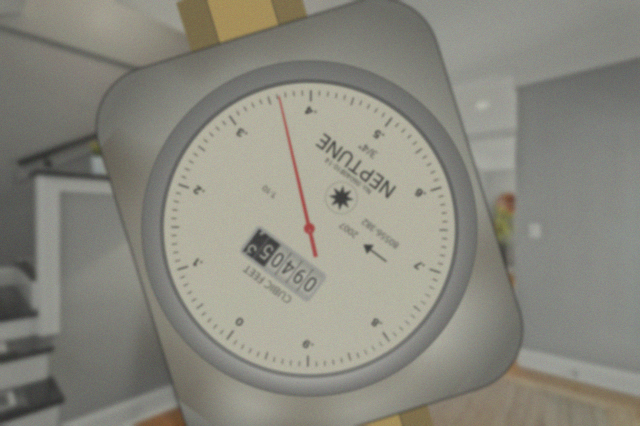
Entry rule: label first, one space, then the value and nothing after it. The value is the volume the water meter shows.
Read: 94053.36 ft³
